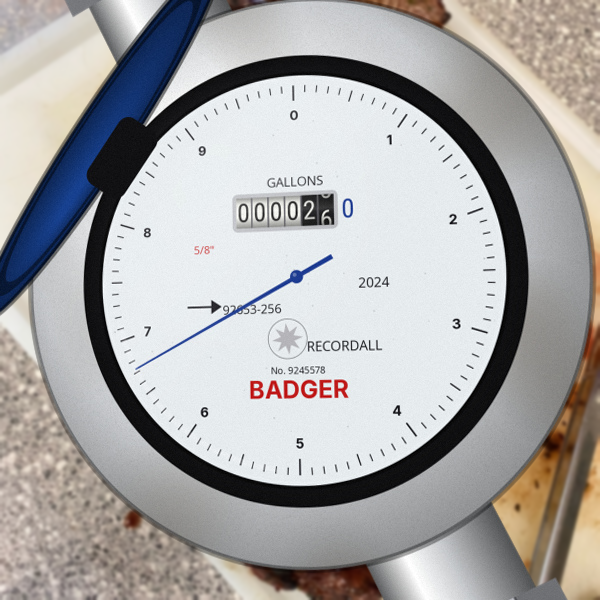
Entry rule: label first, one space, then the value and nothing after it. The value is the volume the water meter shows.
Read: 256.7 gal
